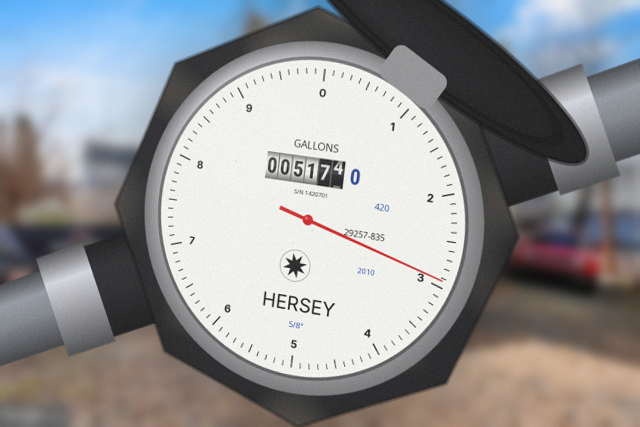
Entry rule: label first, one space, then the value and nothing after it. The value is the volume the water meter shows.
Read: 51742.9 gal
